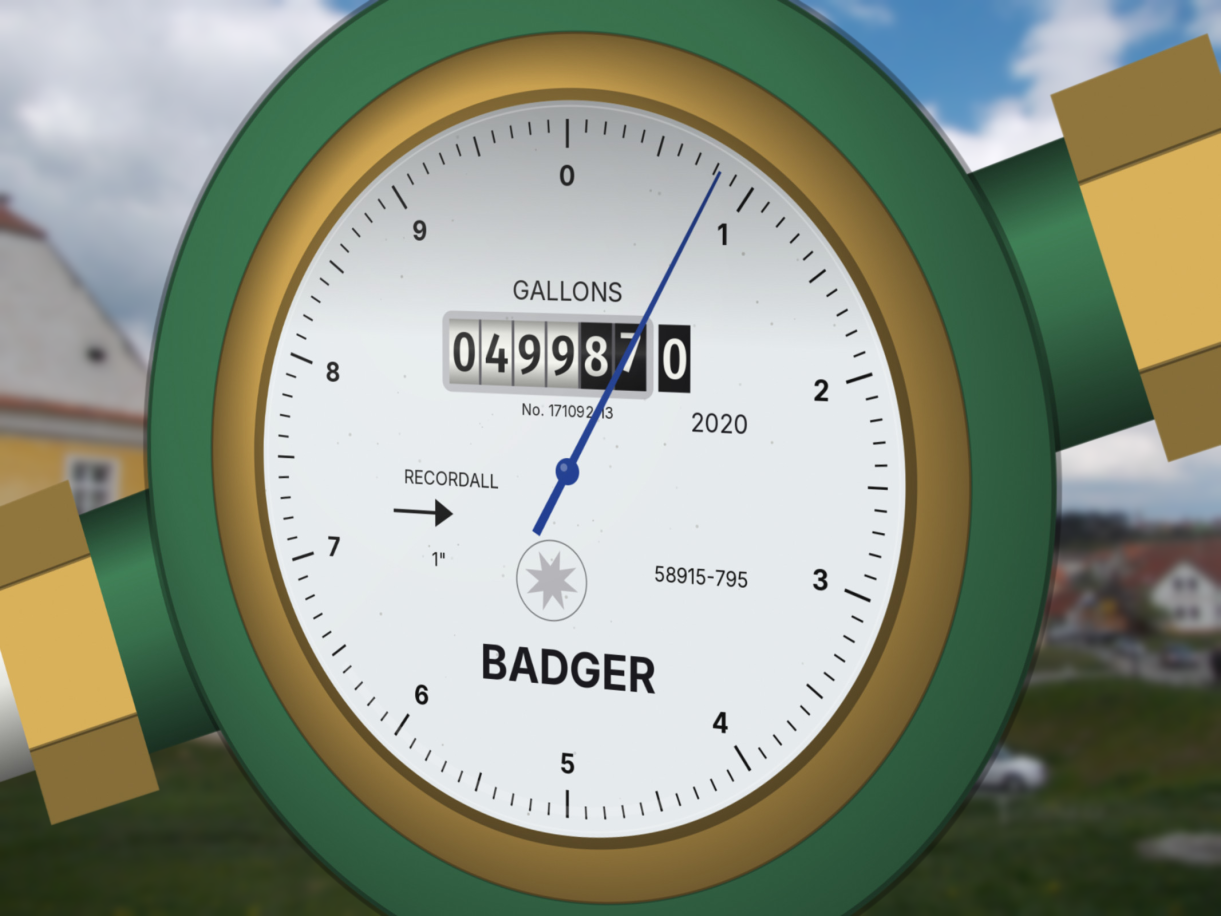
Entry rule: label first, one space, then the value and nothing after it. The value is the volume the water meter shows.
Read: 499870.8 gal
